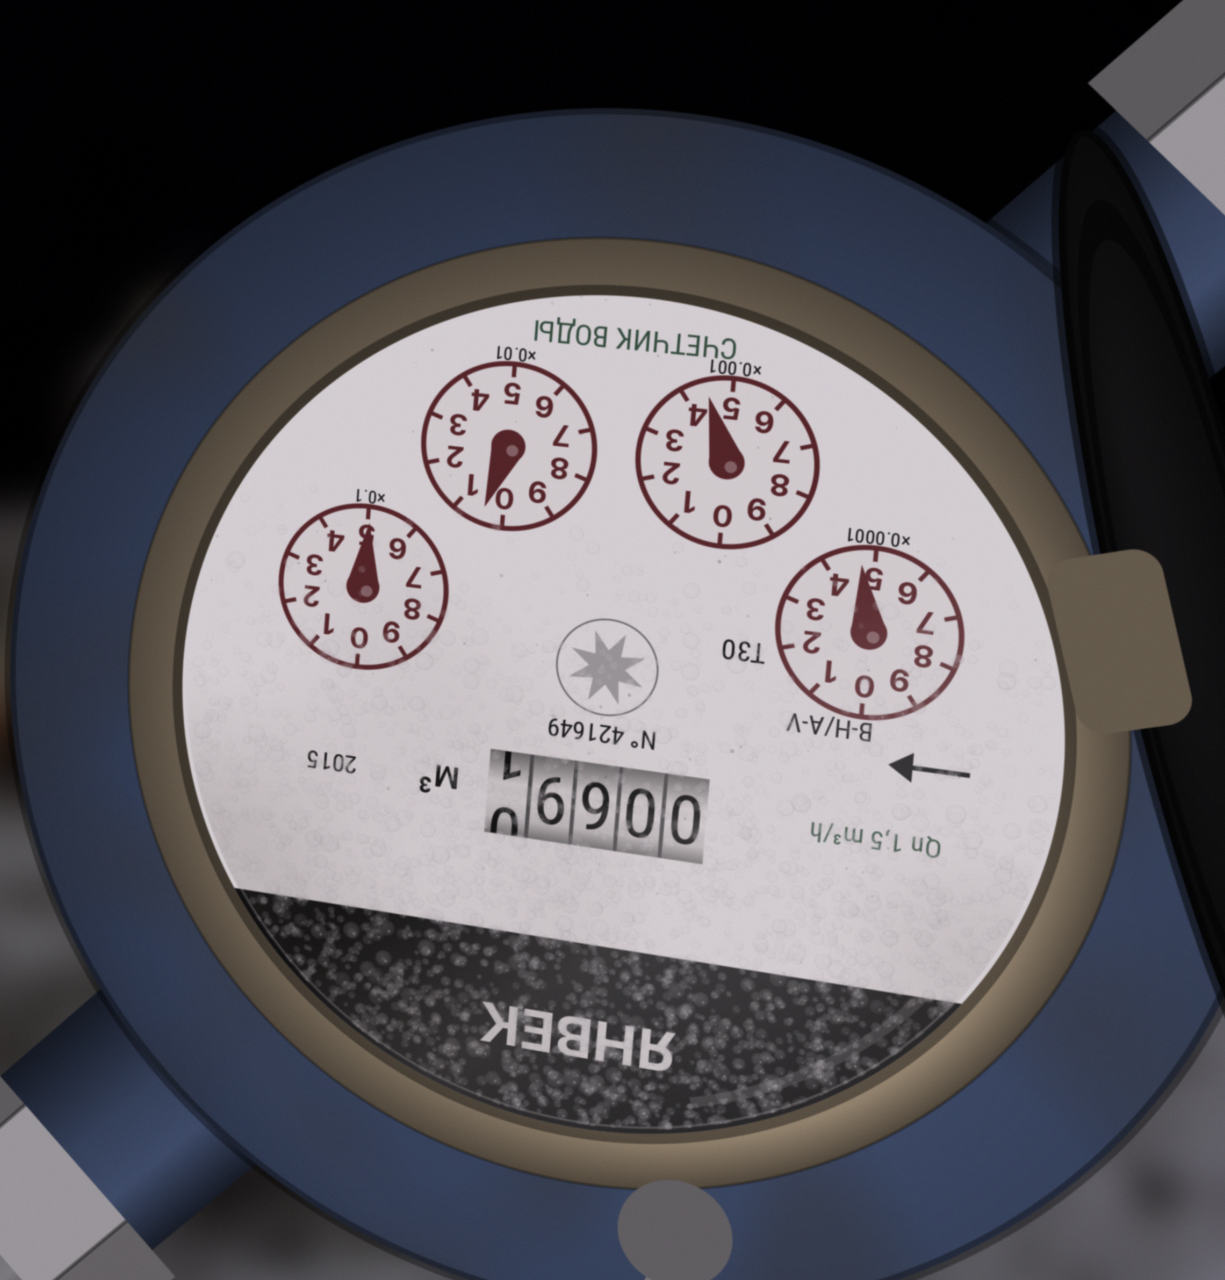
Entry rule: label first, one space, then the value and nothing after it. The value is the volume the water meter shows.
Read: 690.5044 m³
